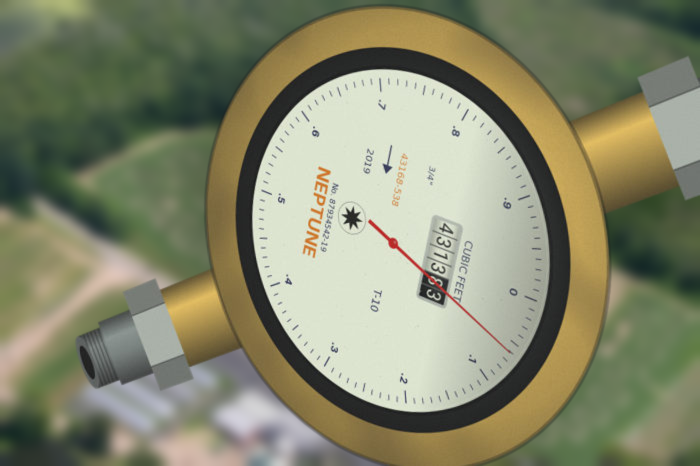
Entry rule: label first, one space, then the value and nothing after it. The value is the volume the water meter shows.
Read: 431383.06 ft³
